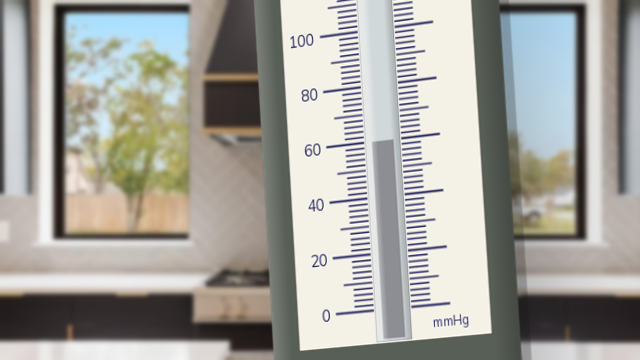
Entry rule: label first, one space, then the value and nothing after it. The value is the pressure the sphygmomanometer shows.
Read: 60 mmHg
